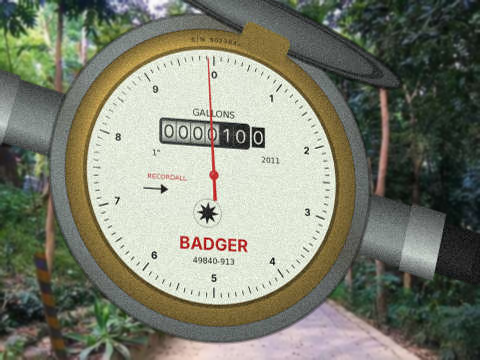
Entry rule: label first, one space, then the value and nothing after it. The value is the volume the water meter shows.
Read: 99.9 gal
